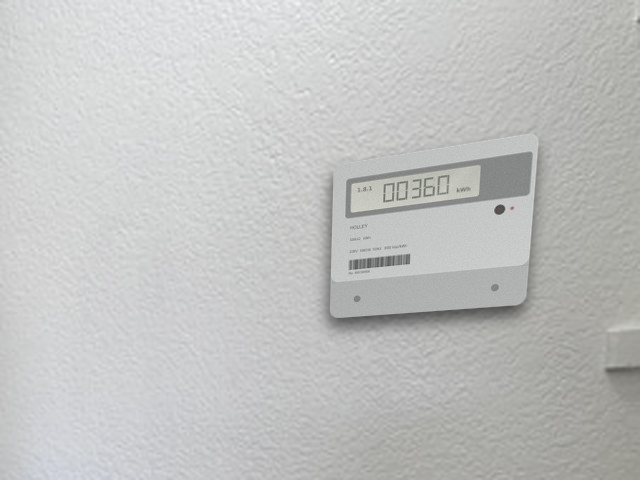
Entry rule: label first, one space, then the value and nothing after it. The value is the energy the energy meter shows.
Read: 360 kWh
